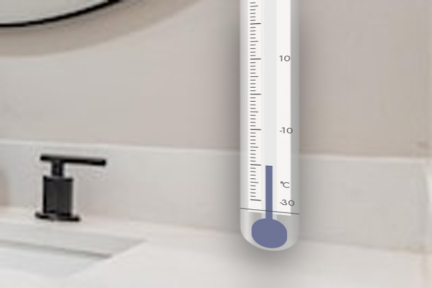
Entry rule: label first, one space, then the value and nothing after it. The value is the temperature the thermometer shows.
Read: -20 °C
